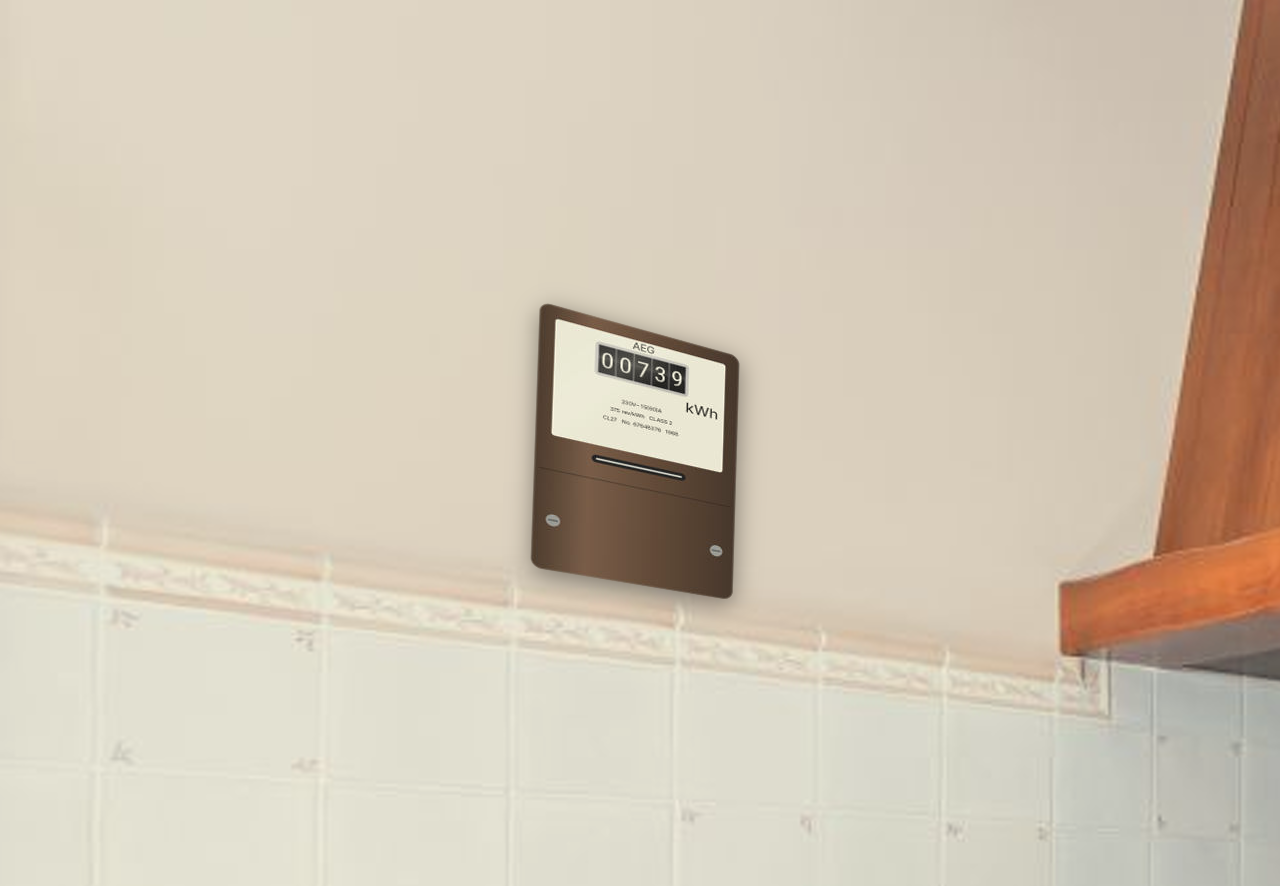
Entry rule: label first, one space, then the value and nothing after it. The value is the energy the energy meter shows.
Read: 739 kWh
